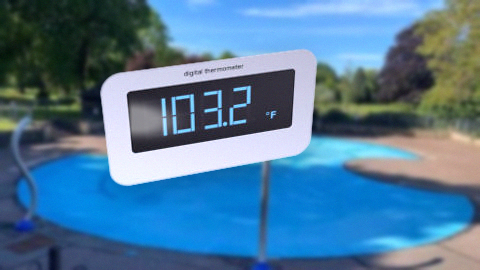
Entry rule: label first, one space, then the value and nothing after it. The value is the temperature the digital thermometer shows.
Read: 103.2 °F
